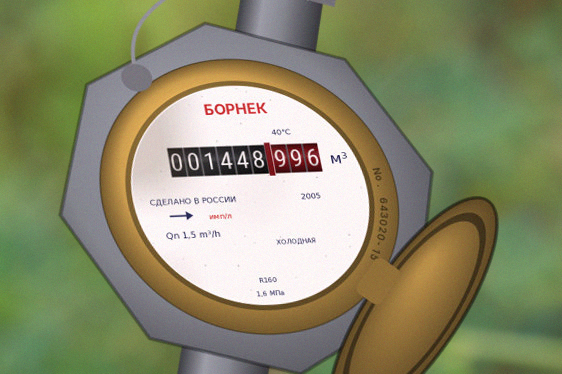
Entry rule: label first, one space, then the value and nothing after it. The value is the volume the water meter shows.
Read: 1448.996 m³
